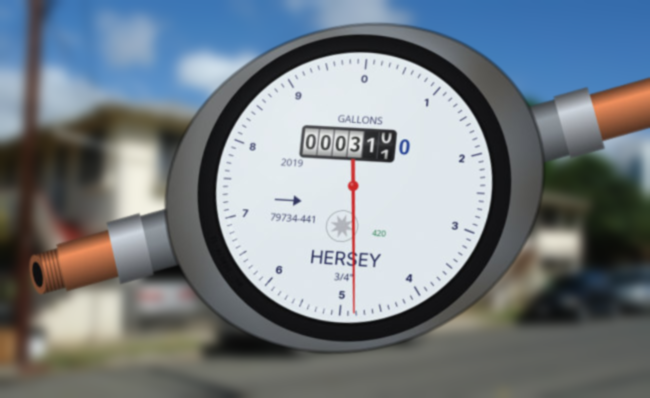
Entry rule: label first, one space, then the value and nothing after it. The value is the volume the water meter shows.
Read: 3104.8 gal
